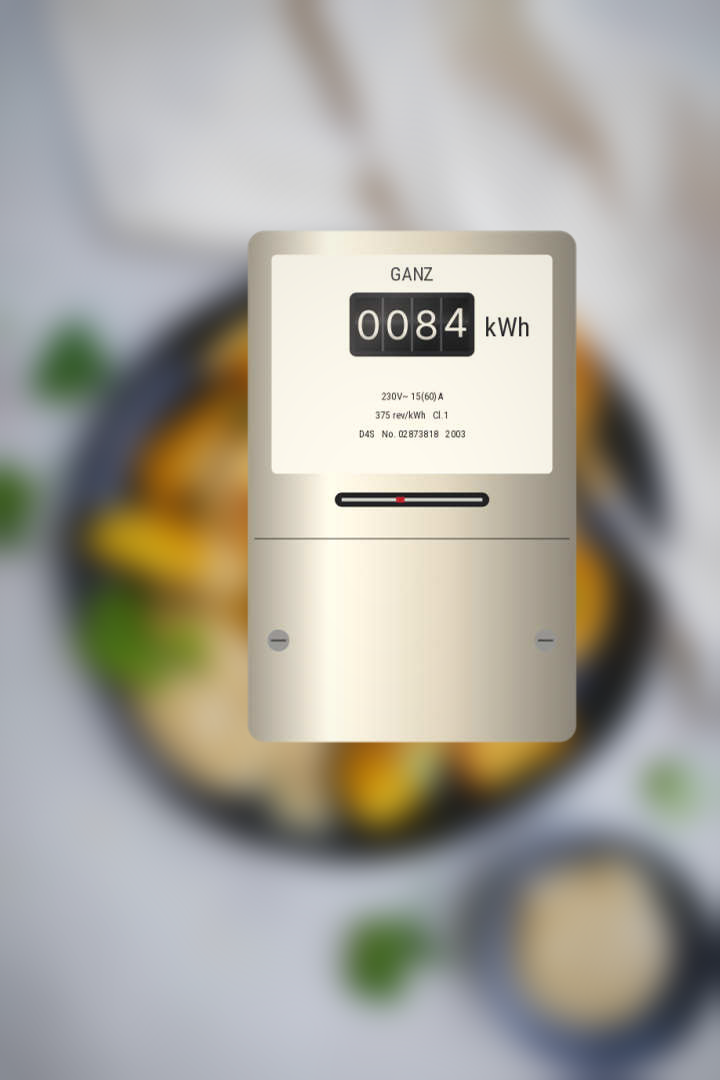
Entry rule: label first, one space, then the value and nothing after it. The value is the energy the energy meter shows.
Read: 84 kWh
